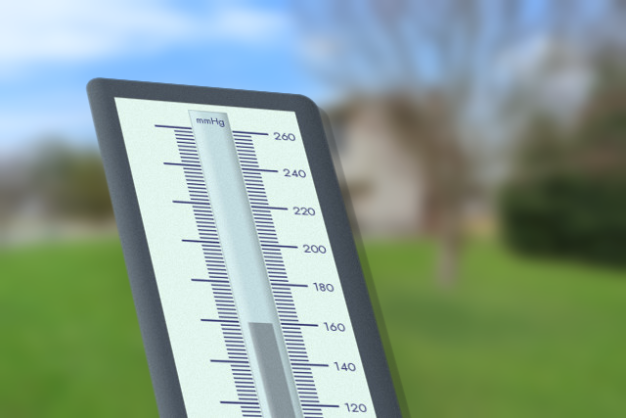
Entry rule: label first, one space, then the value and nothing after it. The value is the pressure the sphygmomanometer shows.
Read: 160 mmHg
